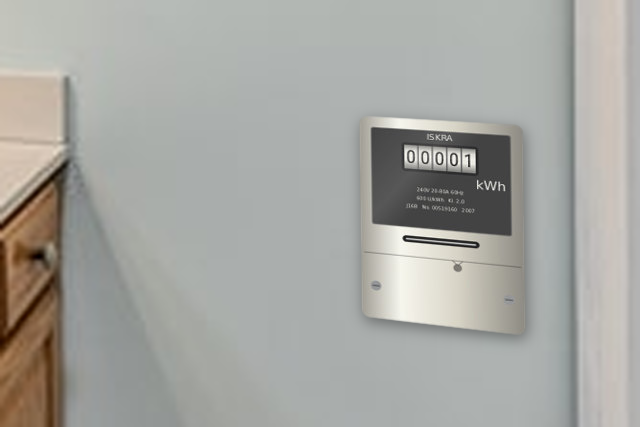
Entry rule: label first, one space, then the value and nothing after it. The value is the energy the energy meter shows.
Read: 1 kWh
